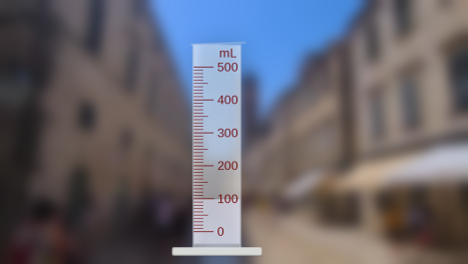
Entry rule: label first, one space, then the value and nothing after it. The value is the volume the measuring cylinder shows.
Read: 100 mL
